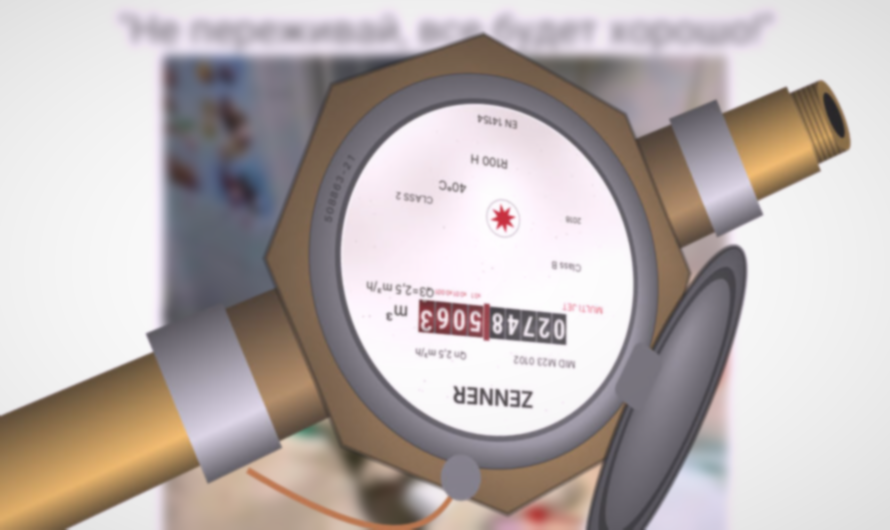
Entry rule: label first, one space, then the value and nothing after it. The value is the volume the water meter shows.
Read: 2748.5063 m³
